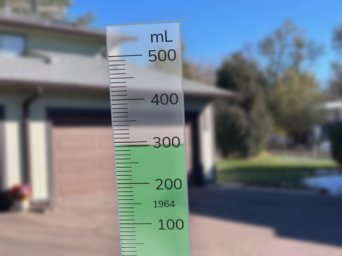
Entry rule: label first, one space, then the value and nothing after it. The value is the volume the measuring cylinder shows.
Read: 290 mL
